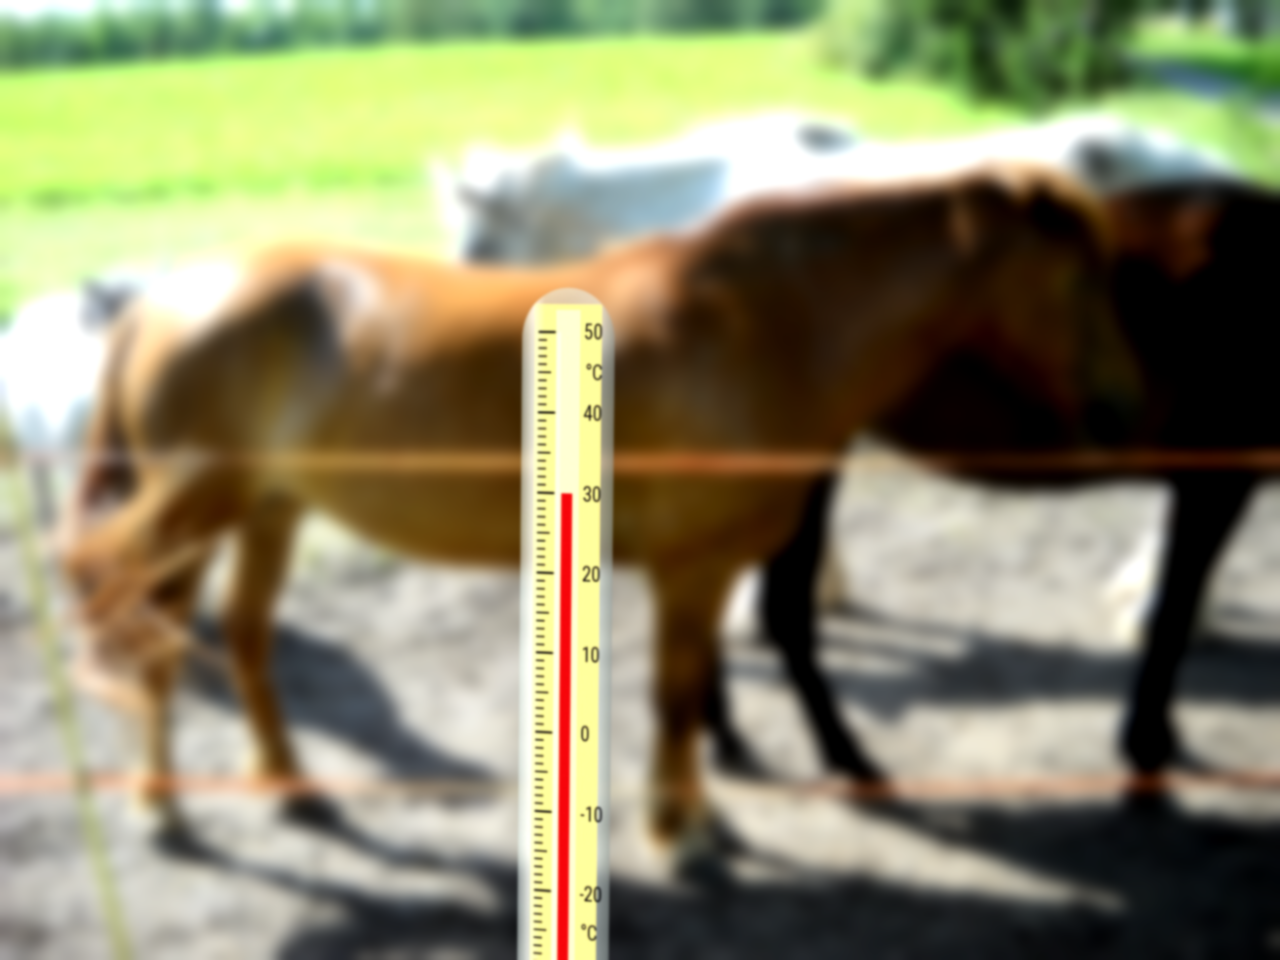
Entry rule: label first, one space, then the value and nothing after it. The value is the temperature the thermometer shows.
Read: 30 °C
